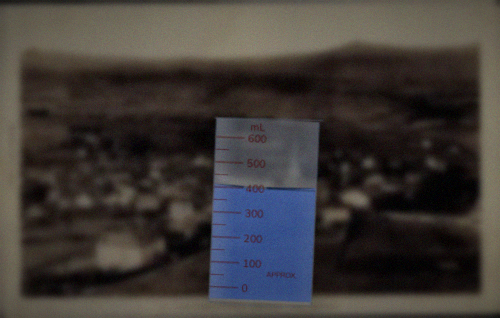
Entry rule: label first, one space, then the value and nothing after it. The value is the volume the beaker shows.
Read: 400 mL
